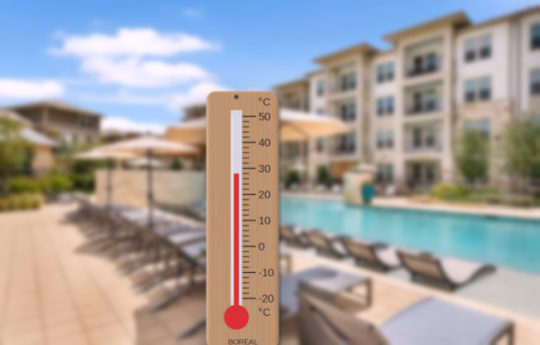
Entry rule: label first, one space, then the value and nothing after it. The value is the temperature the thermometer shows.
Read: 28 °C
